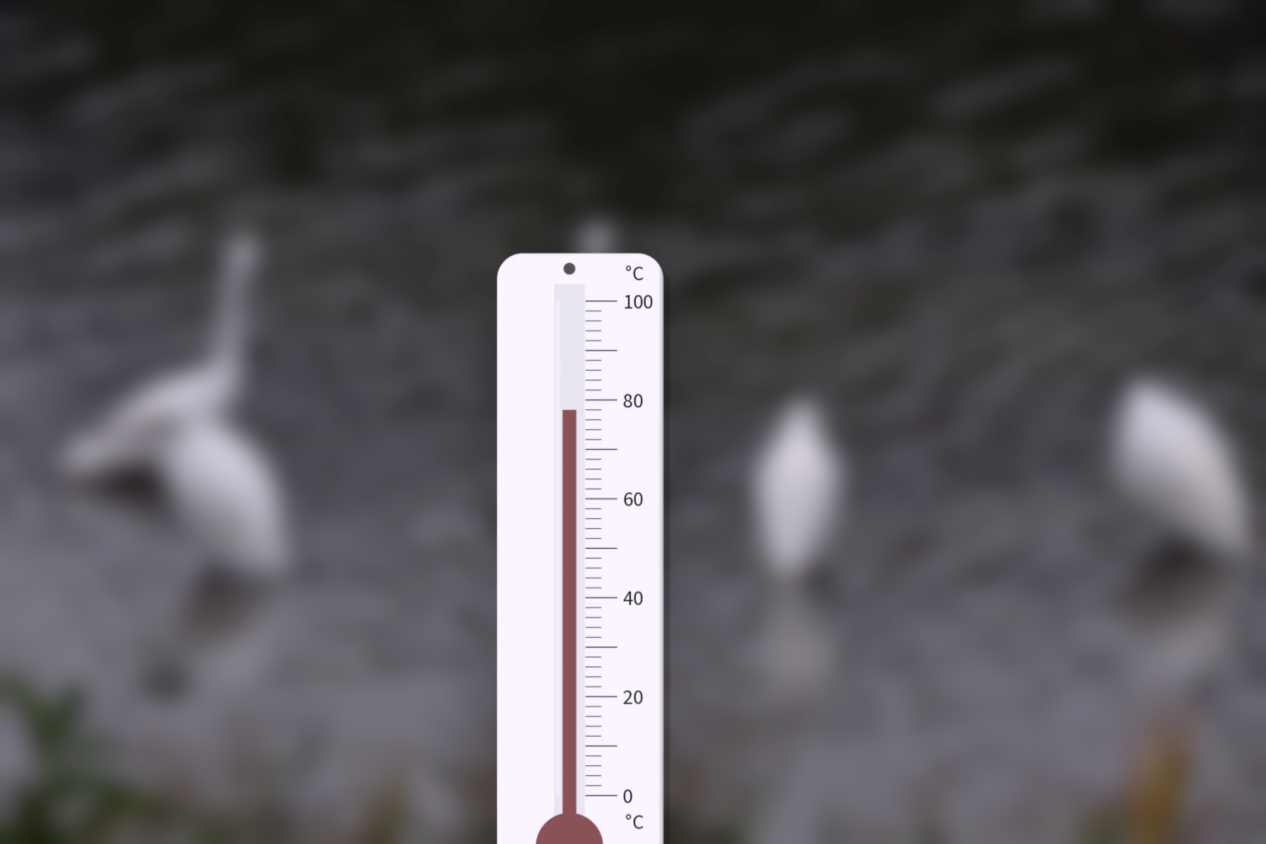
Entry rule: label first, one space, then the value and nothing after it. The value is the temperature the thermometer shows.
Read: 78 °C
